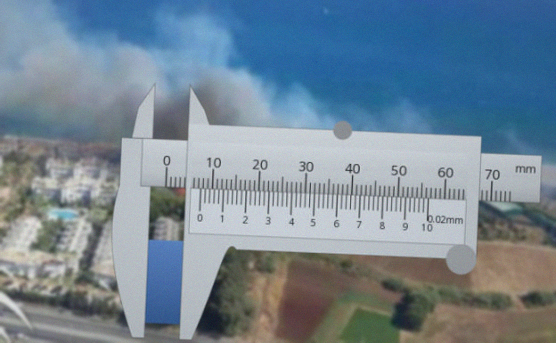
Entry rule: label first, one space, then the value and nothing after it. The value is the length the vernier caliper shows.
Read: 7.5 mm
